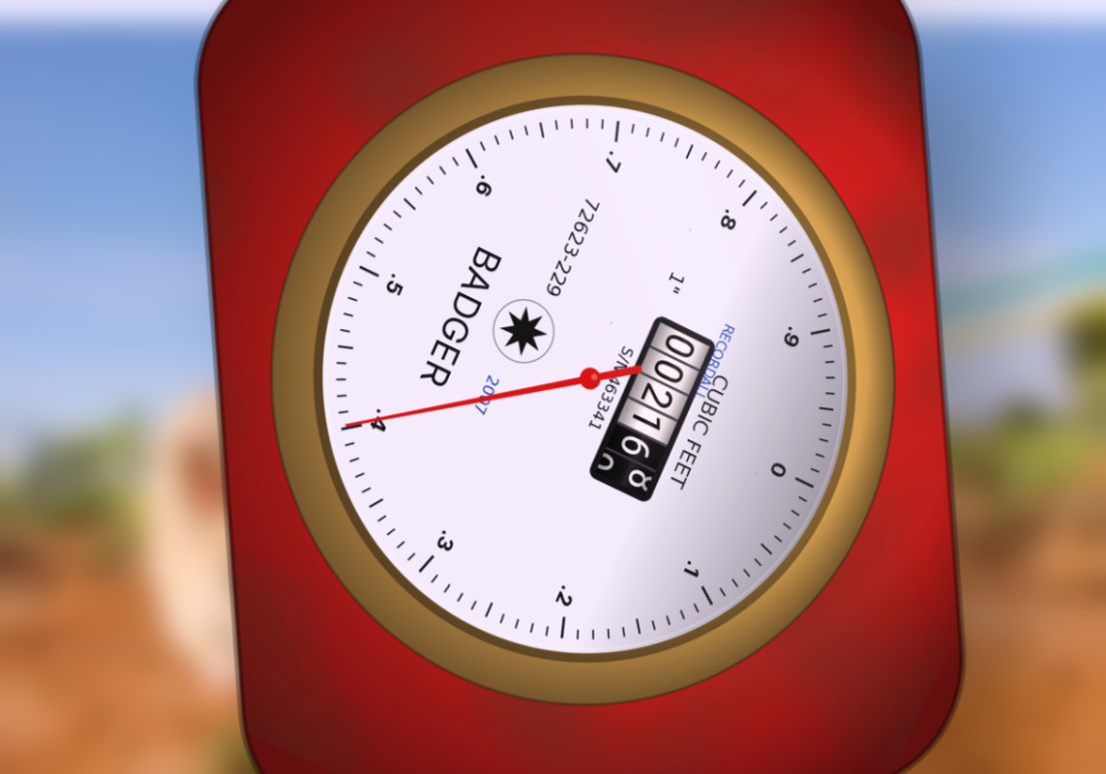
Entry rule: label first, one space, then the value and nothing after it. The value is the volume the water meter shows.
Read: 2168.40 ft³
